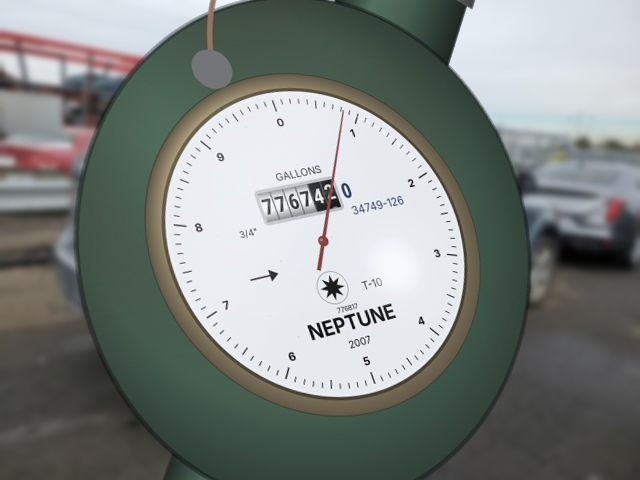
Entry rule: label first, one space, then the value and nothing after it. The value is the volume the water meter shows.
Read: 7767420.8 gal
